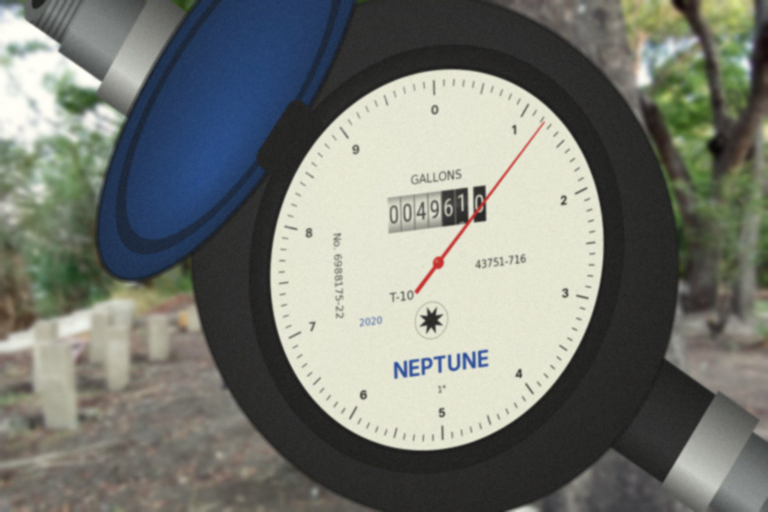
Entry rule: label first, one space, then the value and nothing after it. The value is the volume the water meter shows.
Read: 49611.2 gal
